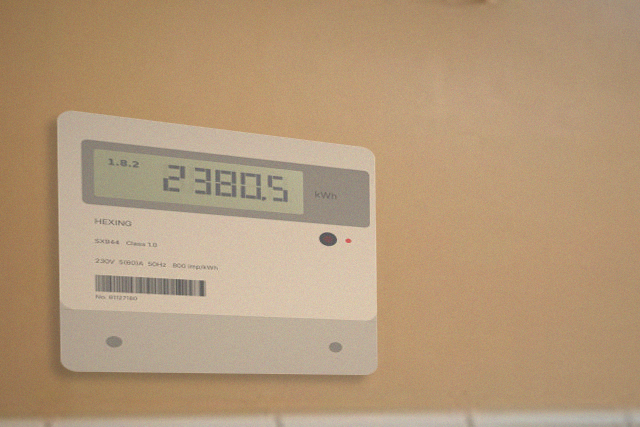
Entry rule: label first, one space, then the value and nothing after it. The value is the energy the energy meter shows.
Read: 2380.5 kWh
